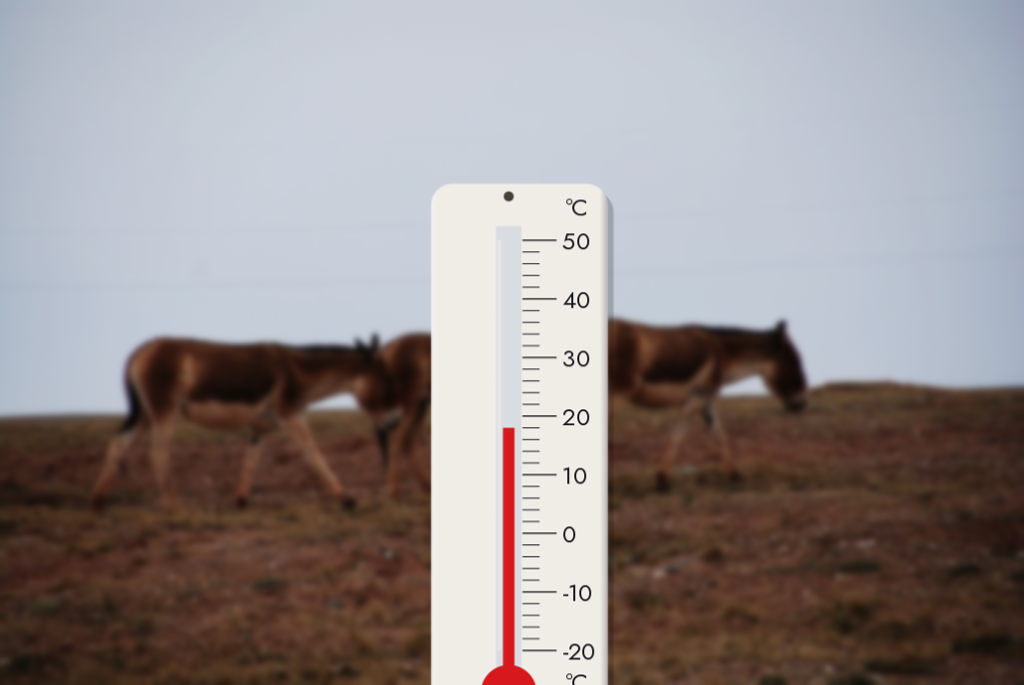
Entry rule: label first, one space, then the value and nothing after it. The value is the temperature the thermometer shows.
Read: 18 °C
